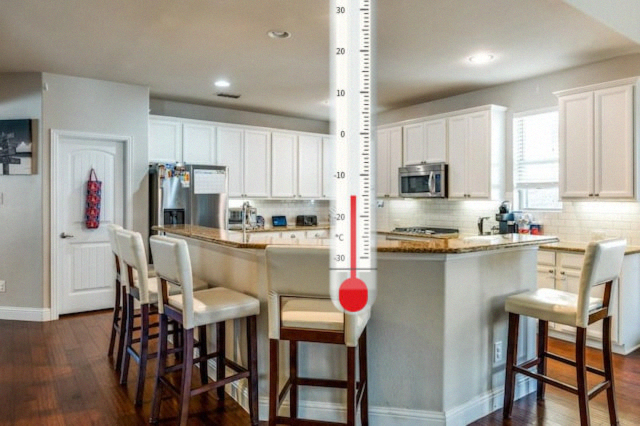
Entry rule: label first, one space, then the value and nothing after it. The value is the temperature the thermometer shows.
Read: -15 °C
